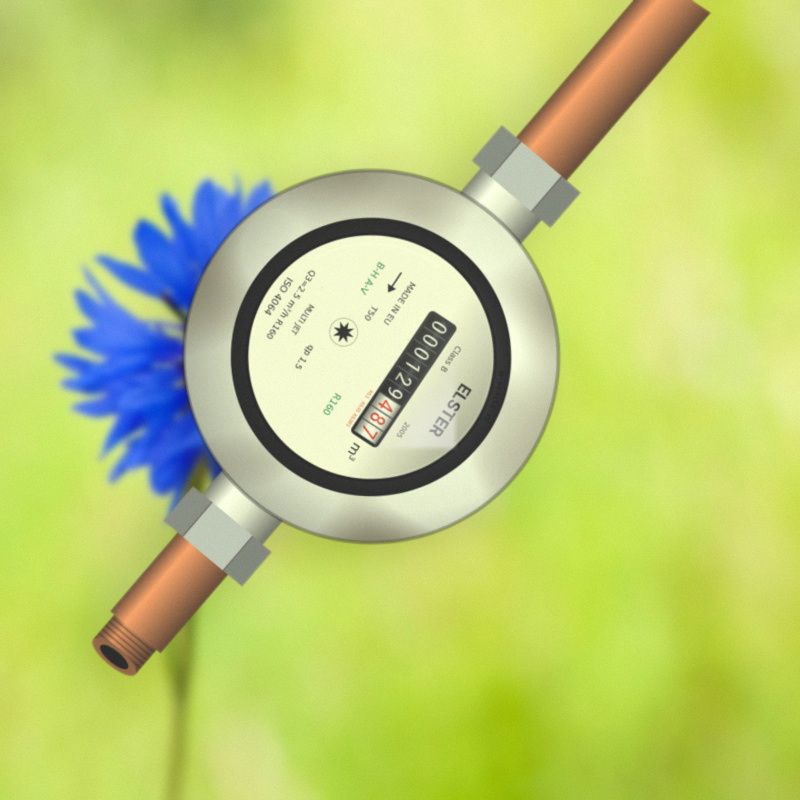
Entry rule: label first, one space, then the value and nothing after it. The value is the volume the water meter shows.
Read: 129.487 m³
